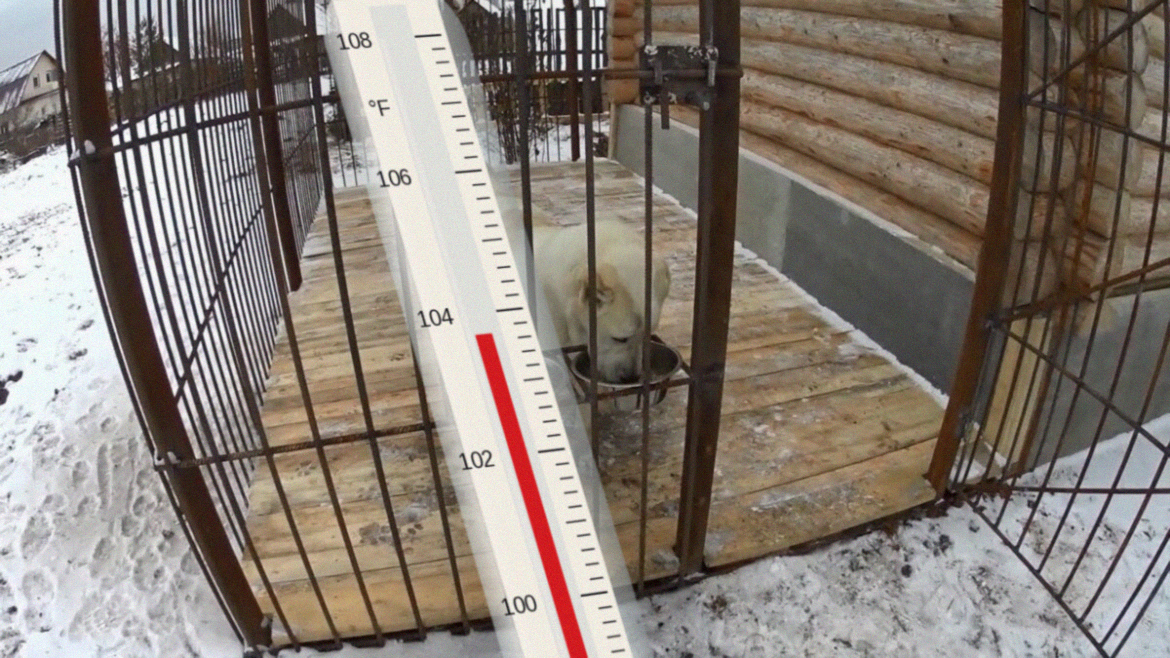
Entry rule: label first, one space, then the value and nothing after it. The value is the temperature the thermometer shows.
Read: 103.7 °F
